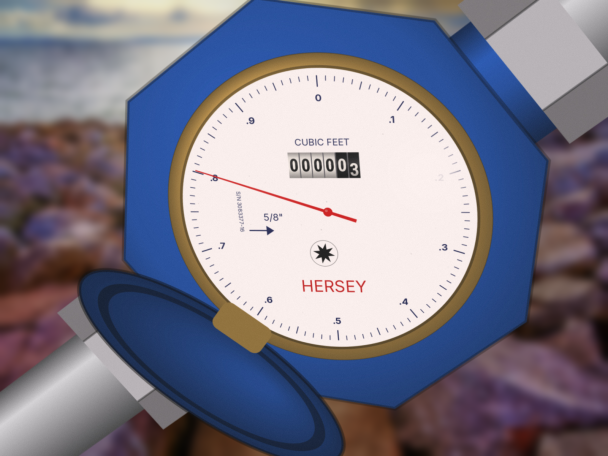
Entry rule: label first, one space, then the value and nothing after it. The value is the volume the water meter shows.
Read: 2.80 ft³
